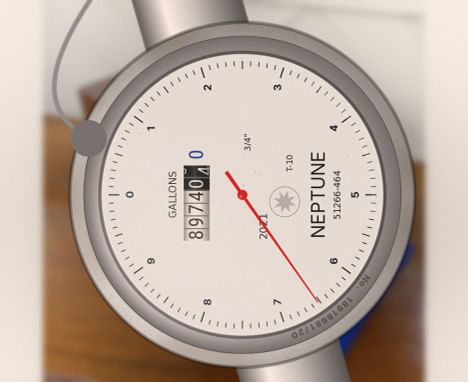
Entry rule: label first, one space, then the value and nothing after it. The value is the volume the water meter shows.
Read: 8974036.5 gal
